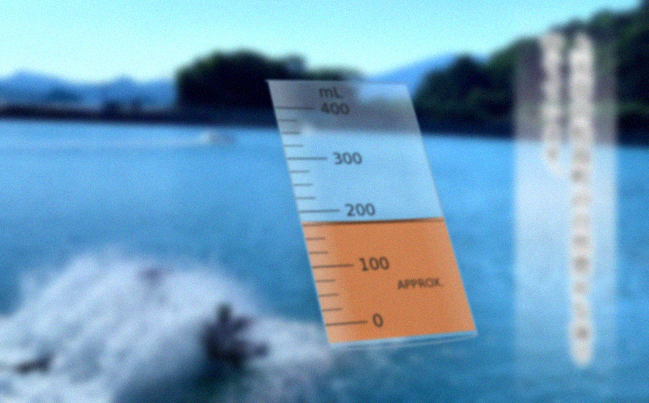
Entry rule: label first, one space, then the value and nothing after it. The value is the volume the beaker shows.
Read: 175 mL
